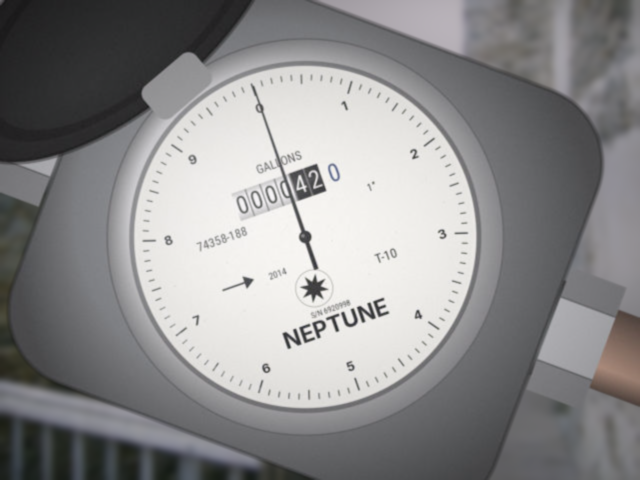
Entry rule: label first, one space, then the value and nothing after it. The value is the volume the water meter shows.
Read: 420.0 gal
